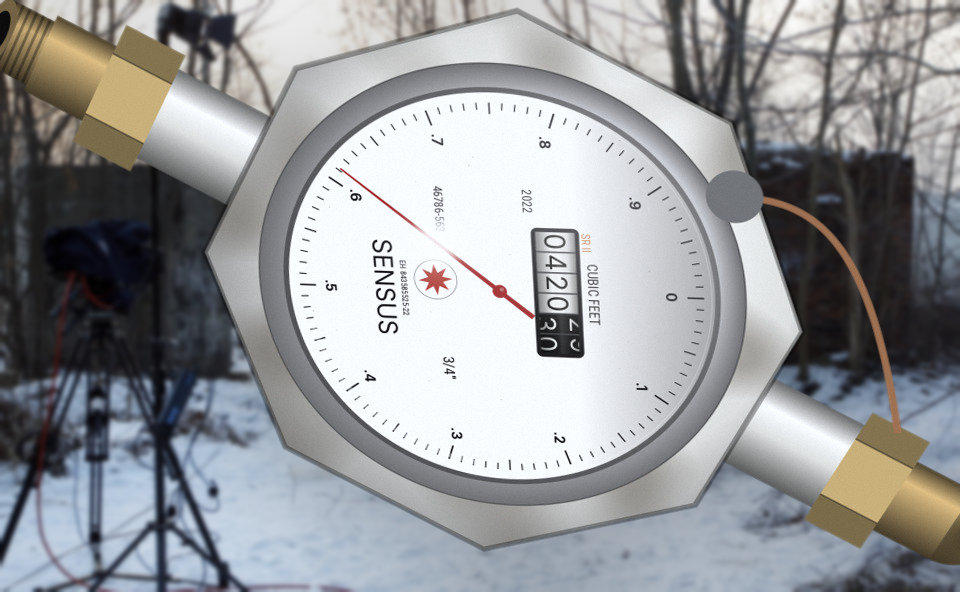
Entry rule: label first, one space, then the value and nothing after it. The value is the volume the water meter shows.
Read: 42029.61 ft³
